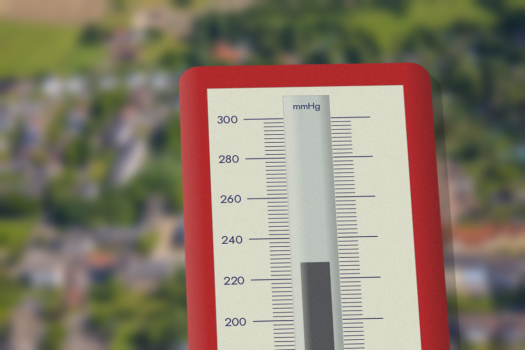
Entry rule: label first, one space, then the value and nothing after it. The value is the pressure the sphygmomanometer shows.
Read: 228 mmHg
